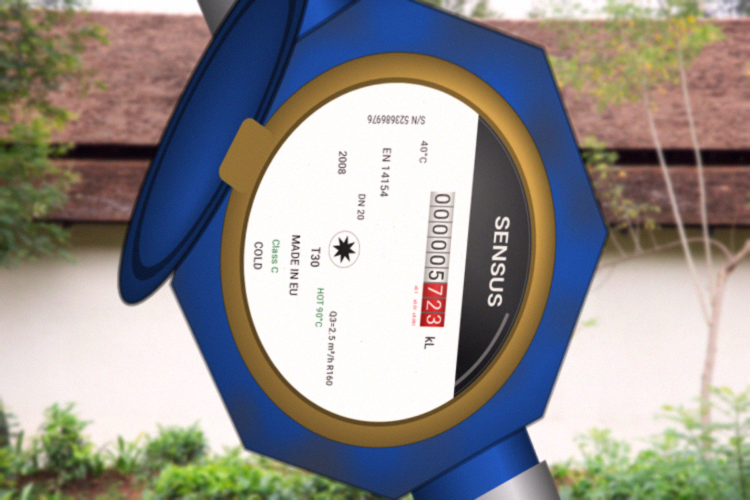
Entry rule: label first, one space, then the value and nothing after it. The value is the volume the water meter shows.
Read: 5.723 kL
